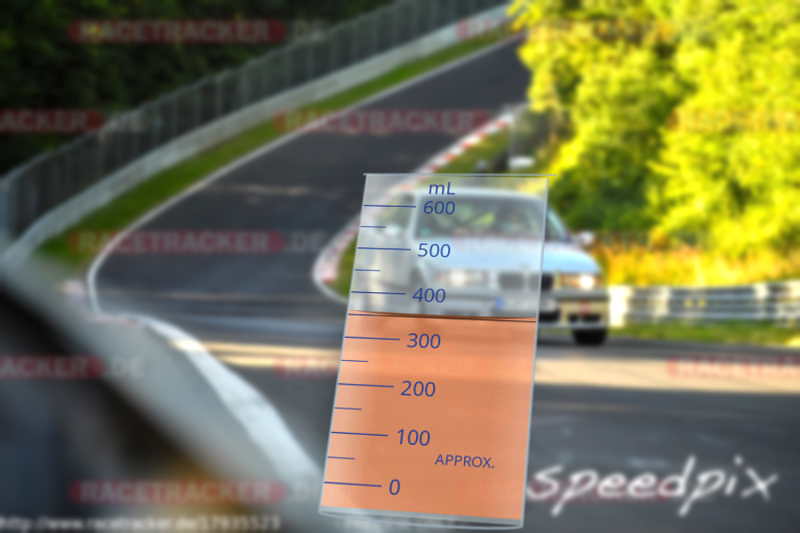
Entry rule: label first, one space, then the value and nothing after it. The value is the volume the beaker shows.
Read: 350 mL
